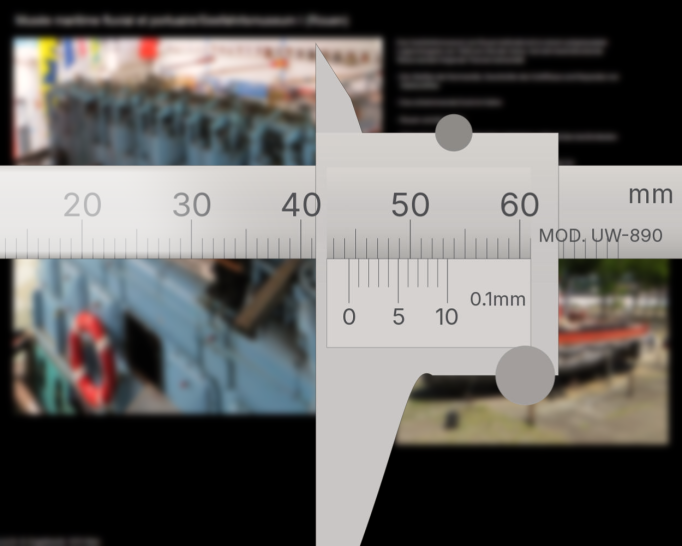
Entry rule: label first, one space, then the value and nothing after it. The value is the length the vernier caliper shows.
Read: 44.4 mm
